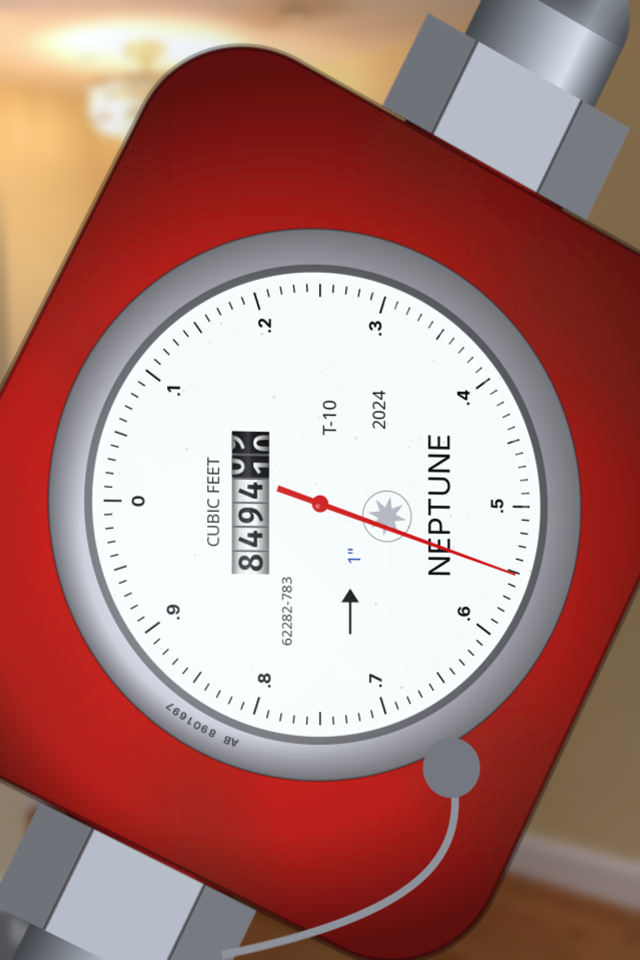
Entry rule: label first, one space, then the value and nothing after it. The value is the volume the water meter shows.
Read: 849409.55 ft³
